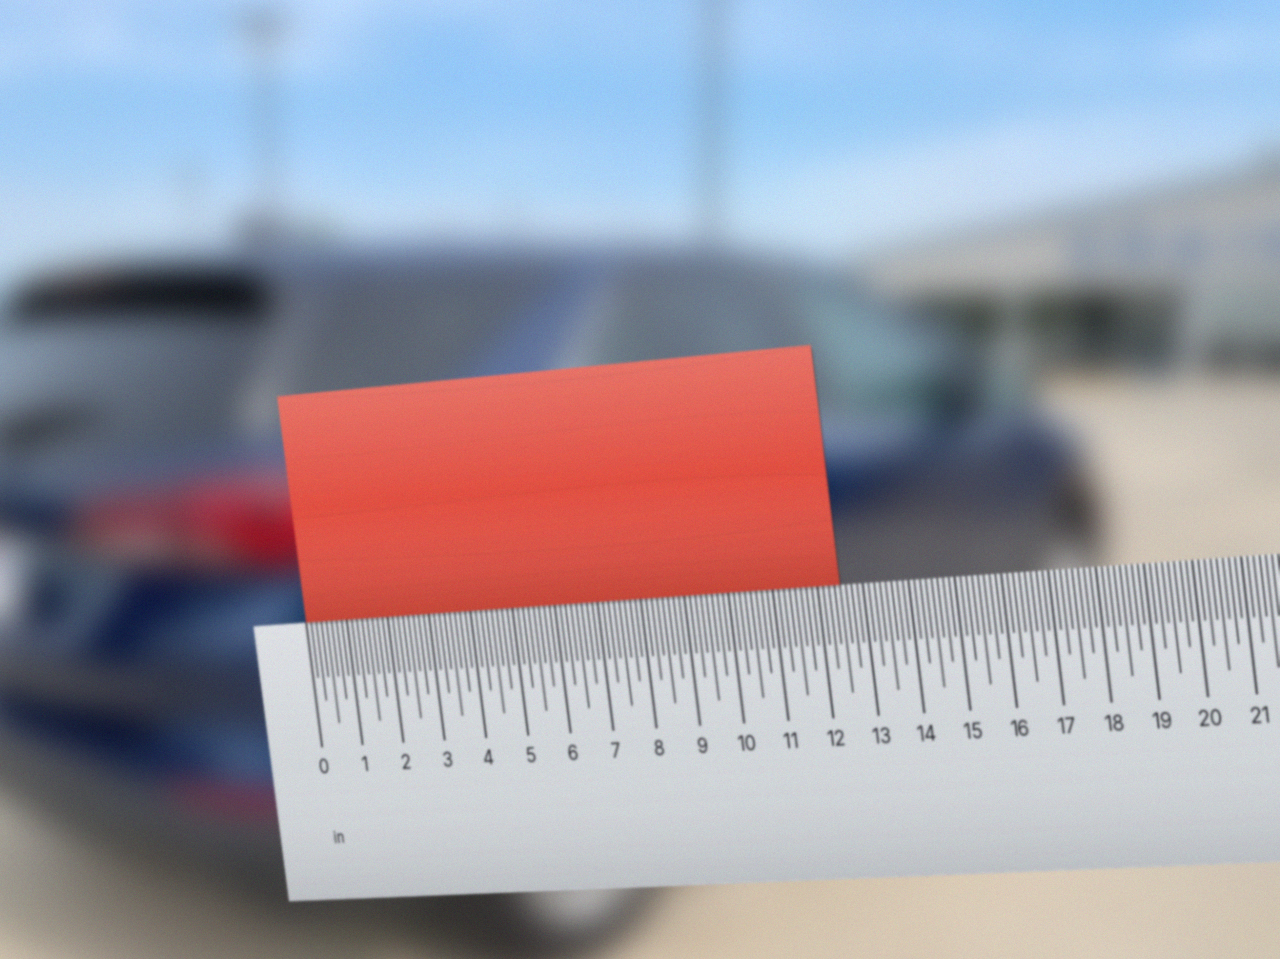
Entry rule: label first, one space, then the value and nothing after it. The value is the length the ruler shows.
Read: 12.5 in
